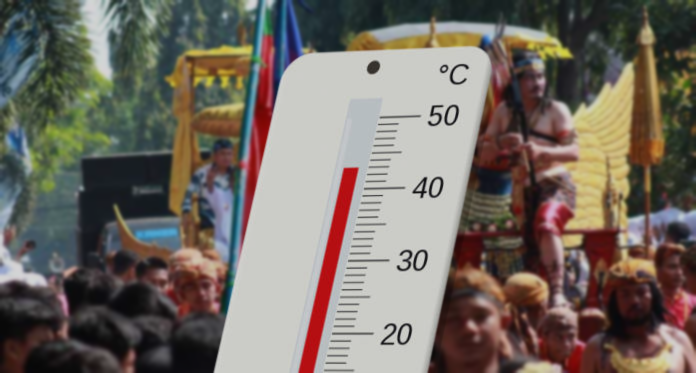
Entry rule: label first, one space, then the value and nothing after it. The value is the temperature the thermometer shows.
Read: 43 °C
